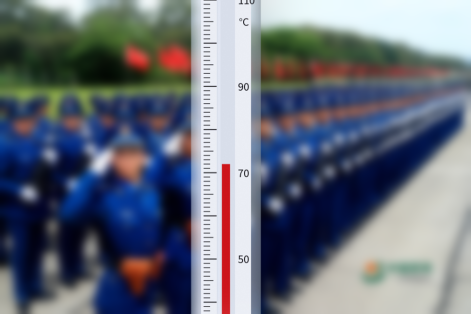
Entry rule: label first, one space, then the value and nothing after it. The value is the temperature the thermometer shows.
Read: 72 °C
